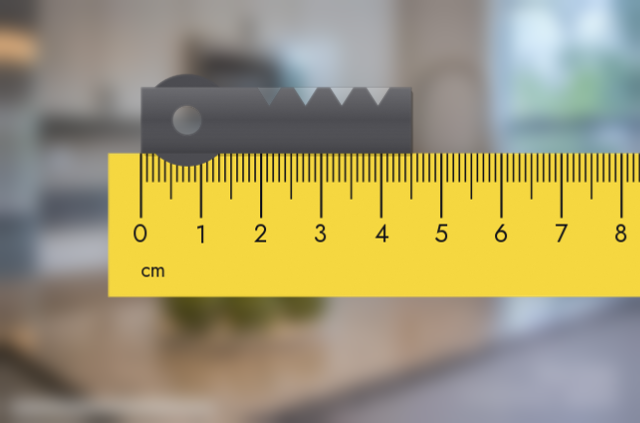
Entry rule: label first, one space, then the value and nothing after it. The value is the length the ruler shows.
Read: 4.5 cm
